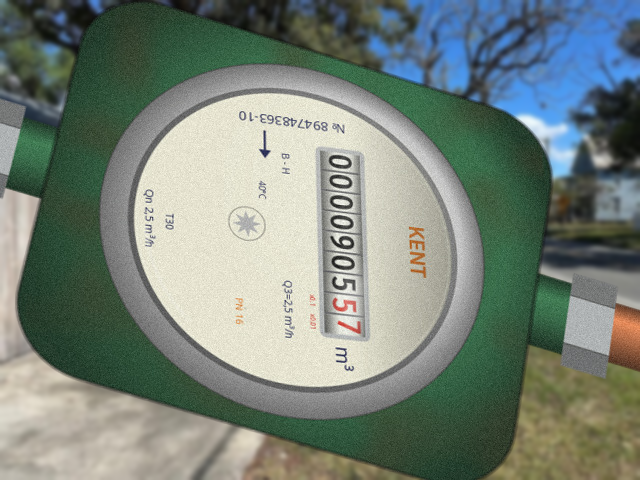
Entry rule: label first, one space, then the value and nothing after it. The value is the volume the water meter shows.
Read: 905.57 m³
